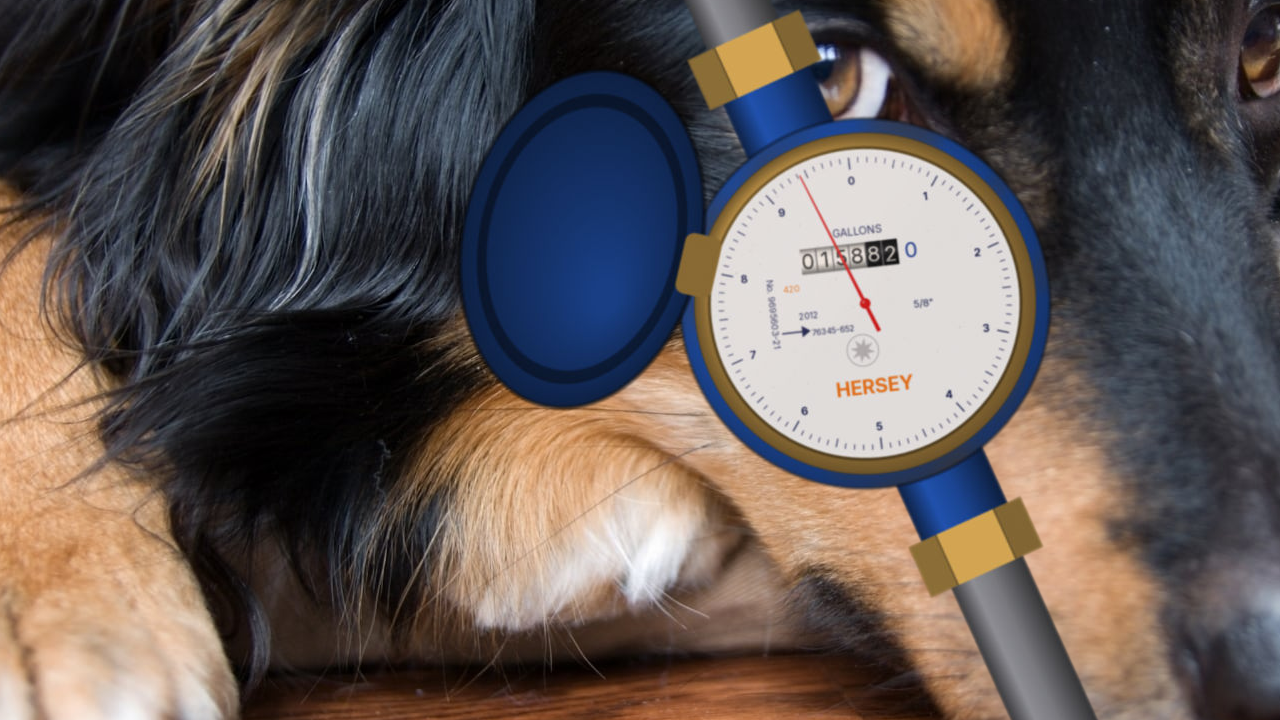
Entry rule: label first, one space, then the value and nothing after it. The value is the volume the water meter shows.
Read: 158819.4 gal
